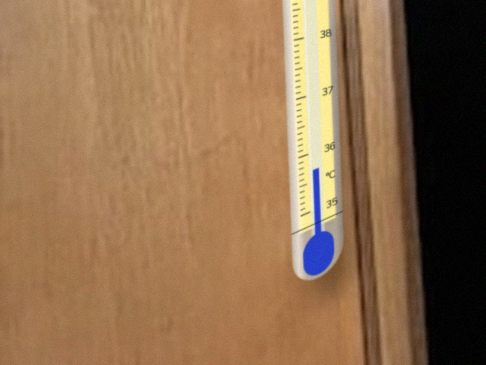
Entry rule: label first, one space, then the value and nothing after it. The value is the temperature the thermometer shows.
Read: 35.7 °C
